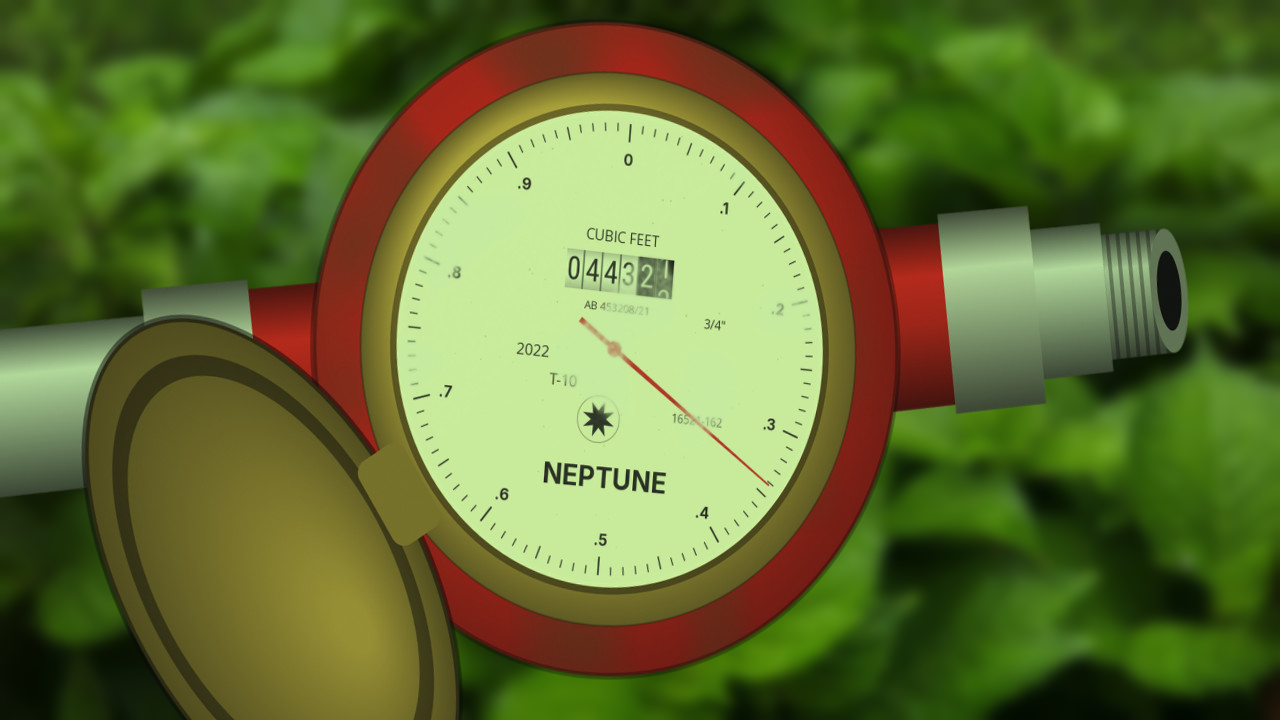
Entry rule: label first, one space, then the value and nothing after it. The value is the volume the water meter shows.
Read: 44321.34 ft³
